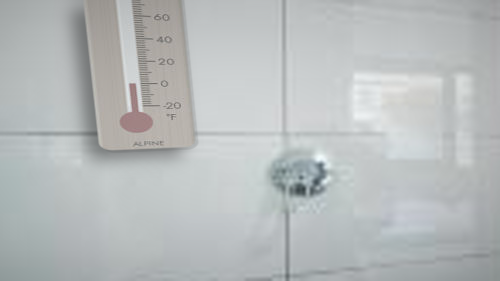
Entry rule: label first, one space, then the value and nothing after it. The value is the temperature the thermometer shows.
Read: 0 °F
